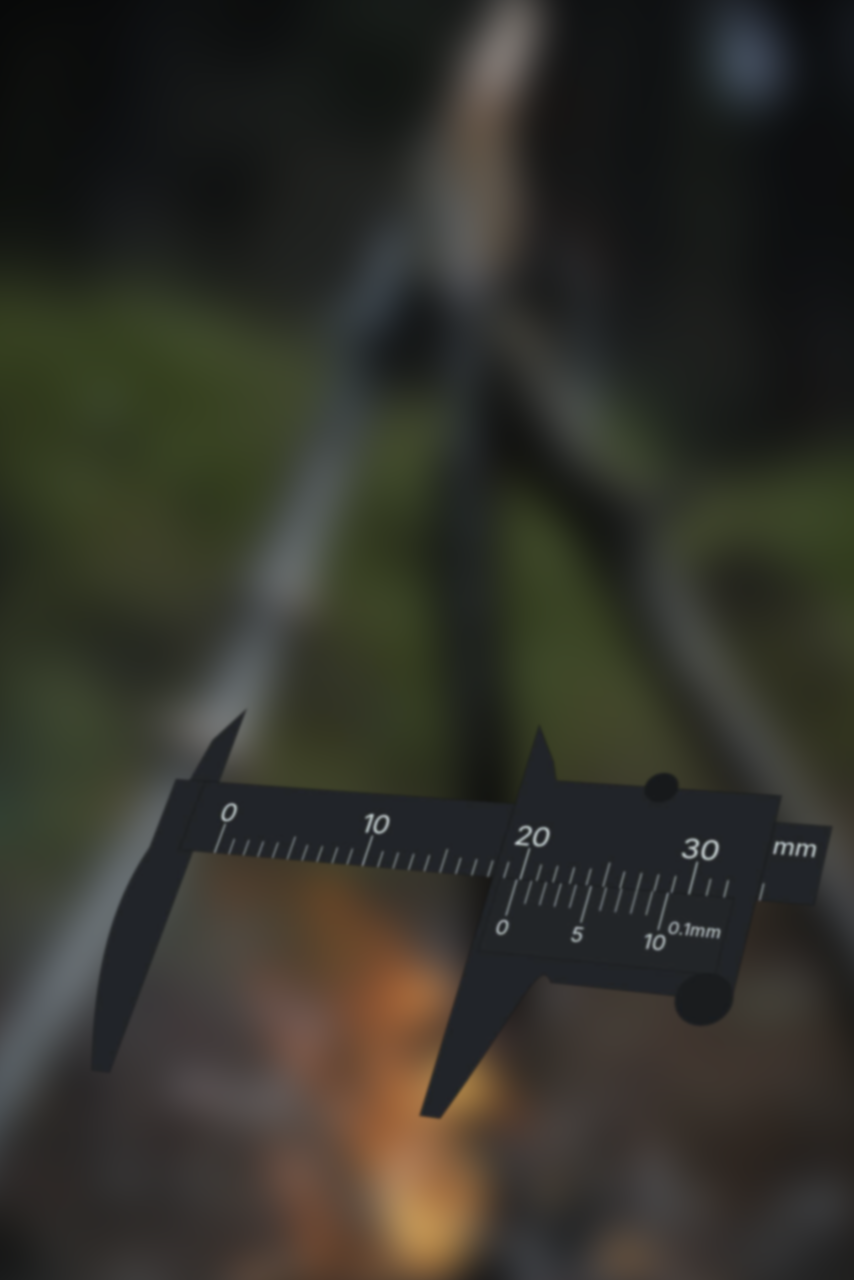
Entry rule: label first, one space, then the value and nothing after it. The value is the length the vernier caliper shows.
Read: 19.8 mm
